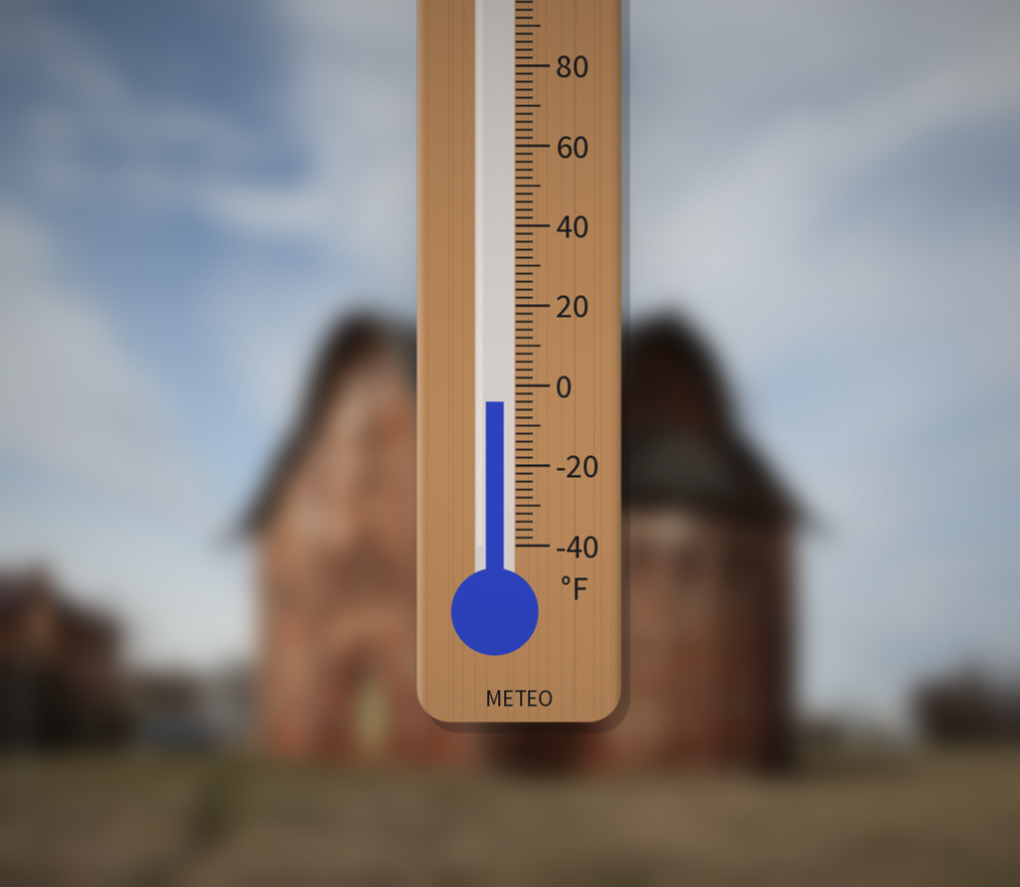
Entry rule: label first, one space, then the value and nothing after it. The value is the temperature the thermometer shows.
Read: -4 °F
